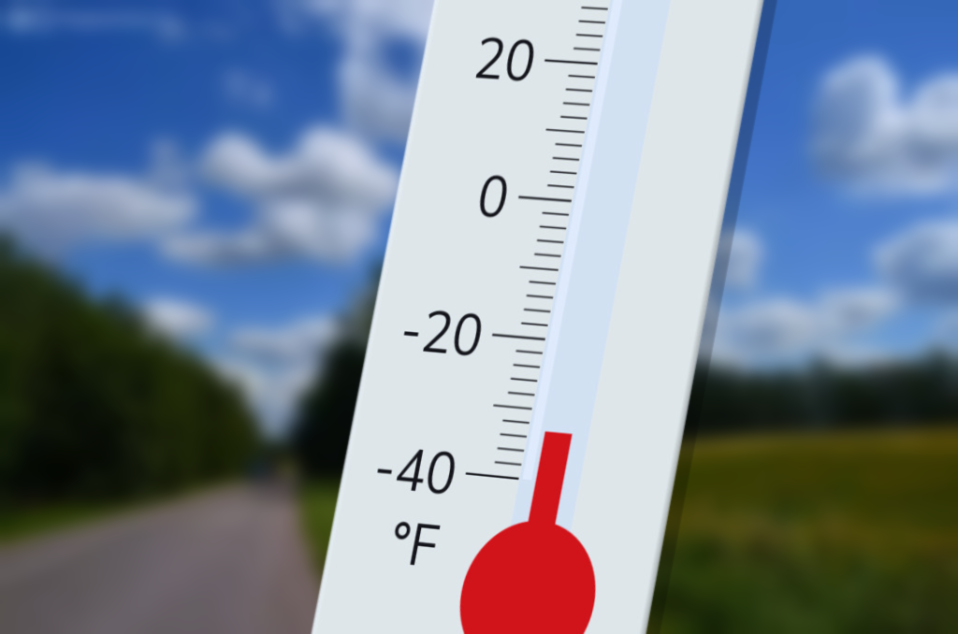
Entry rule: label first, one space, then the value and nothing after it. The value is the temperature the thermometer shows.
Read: -33 °F
